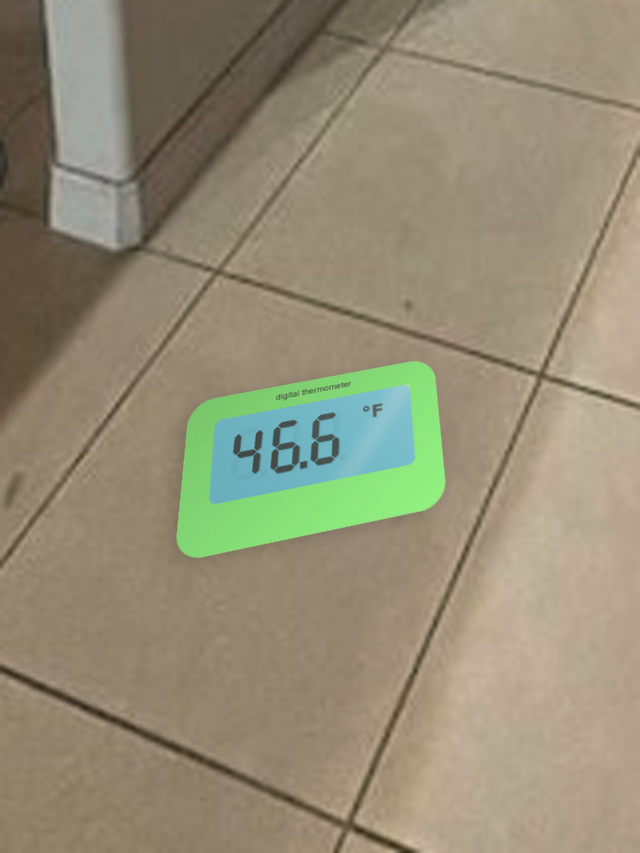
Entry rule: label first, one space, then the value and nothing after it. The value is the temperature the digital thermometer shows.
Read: 46.6 °F
